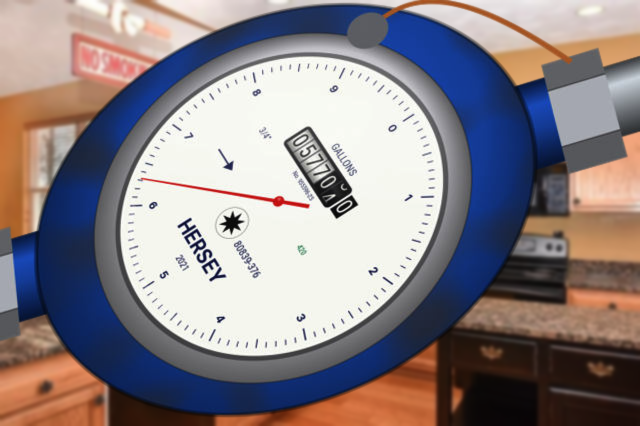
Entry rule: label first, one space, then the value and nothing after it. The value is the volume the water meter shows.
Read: 577036.3 gal
